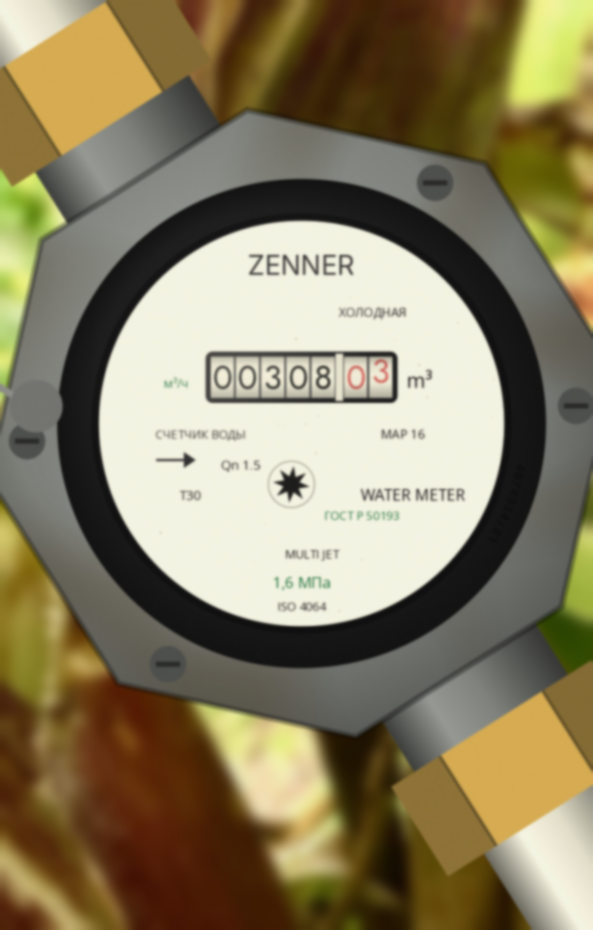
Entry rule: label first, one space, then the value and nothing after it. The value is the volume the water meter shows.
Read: 308.03 m³
